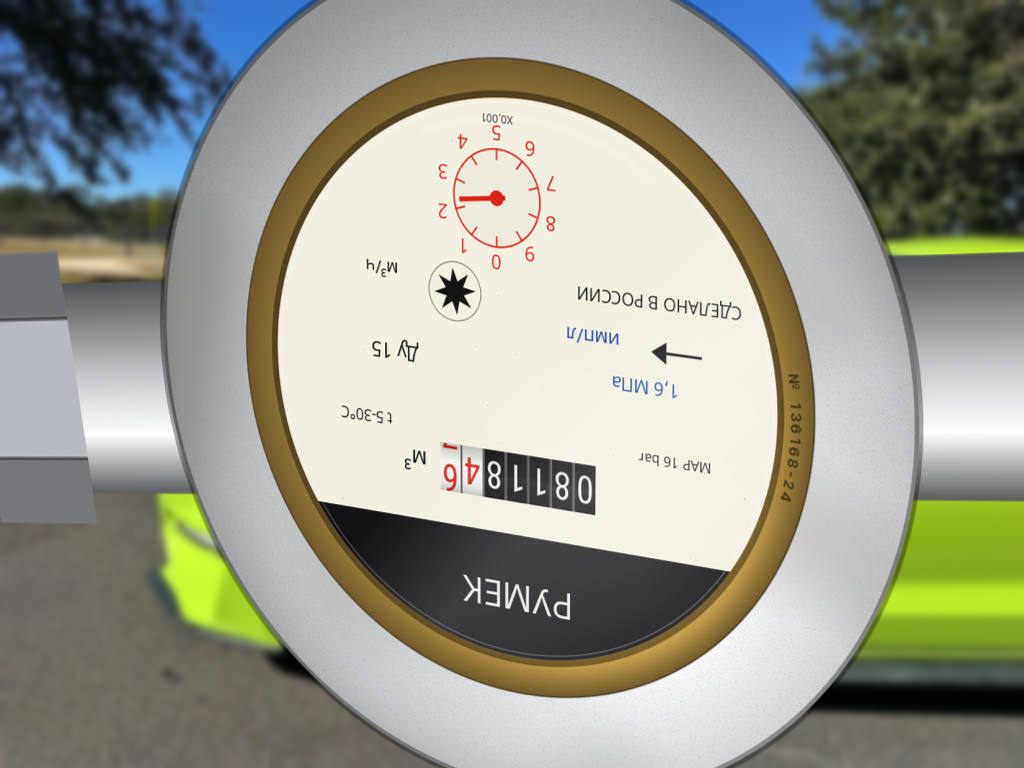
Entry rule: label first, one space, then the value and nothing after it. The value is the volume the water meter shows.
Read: 8118.462 m³
